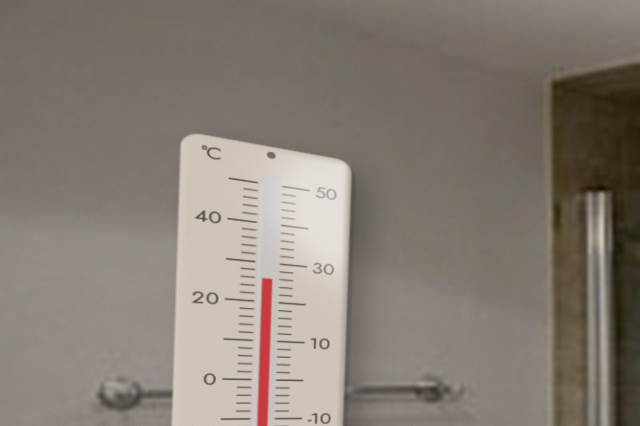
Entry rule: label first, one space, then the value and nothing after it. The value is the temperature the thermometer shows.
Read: 26 °C
